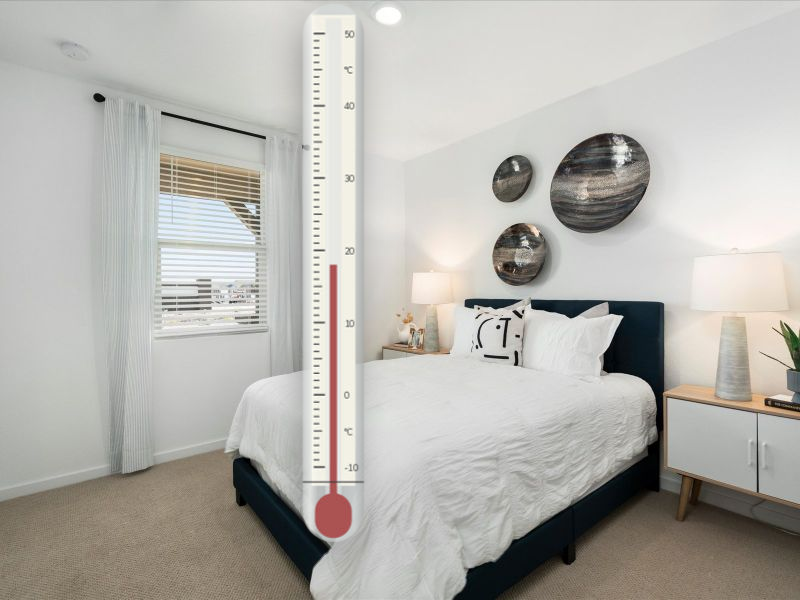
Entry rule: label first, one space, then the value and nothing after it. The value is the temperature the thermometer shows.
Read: 18 °C
